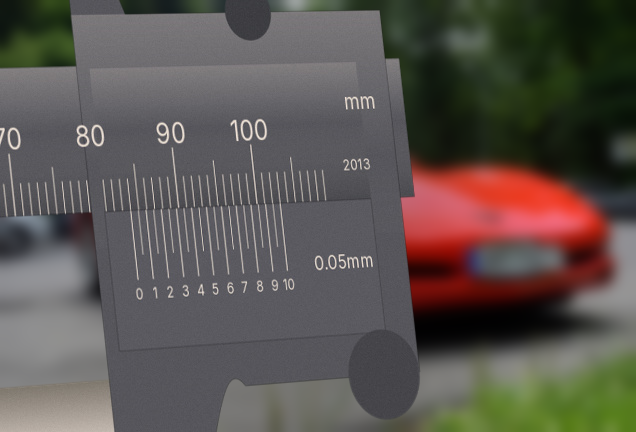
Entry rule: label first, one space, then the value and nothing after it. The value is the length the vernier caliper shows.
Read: 84.0 mm
